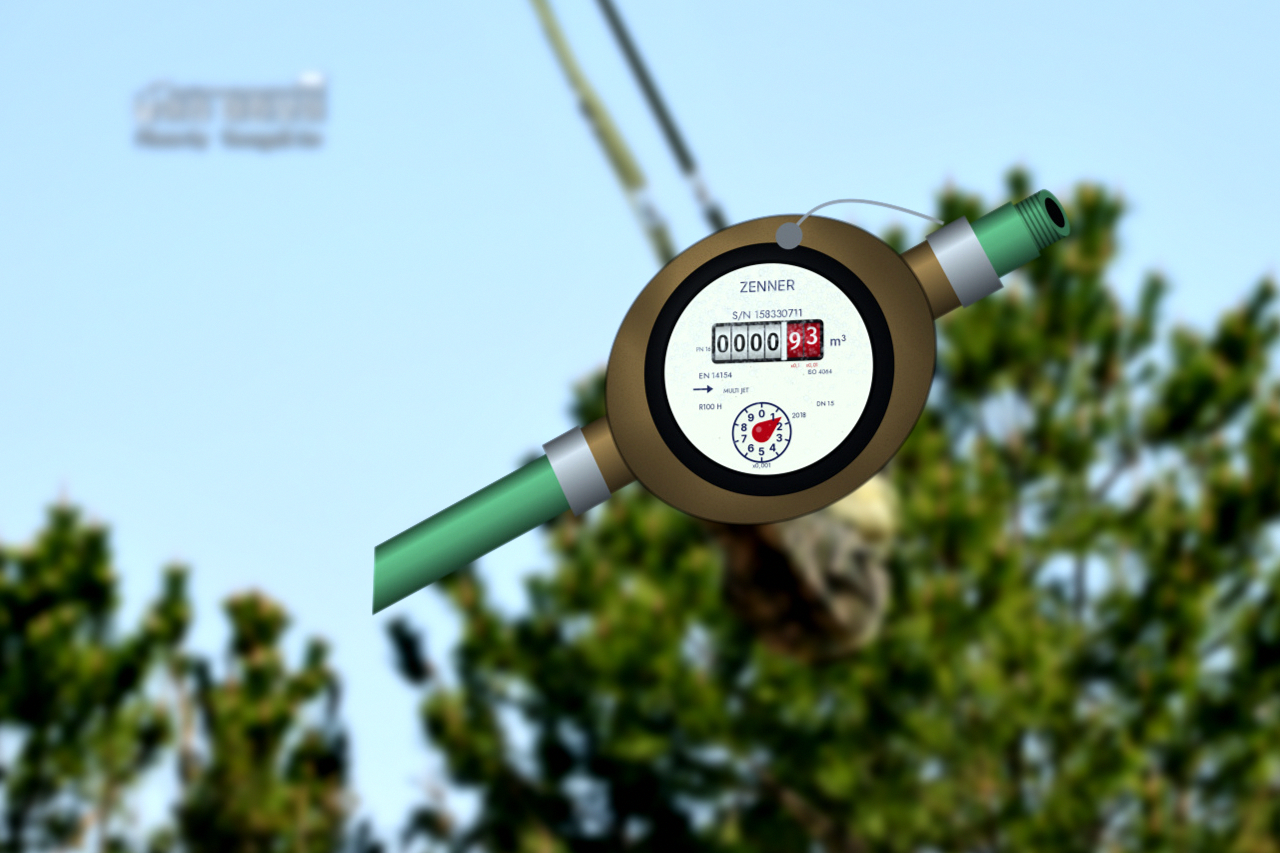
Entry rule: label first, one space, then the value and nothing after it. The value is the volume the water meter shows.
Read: 0.931 m³
